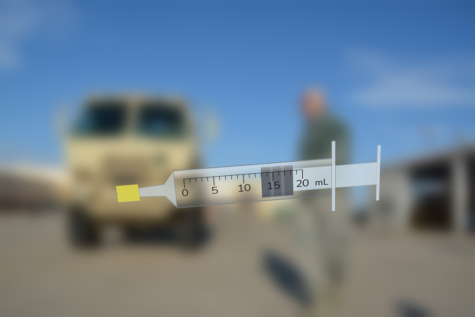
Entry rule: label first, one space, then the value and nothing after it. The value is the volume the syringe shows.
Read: 13 mL
